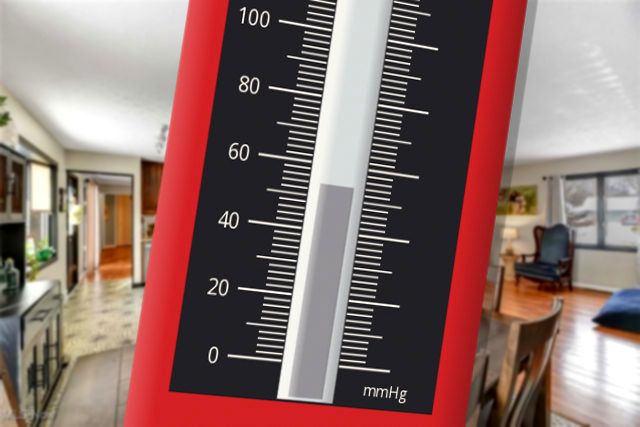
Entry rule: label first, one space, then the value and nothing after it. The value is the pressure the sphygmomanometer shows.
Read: 54 mmHg
